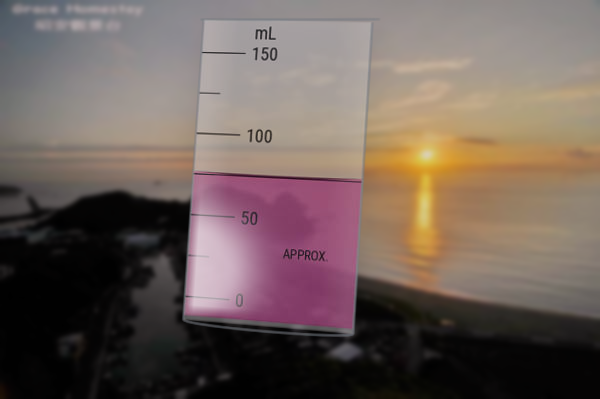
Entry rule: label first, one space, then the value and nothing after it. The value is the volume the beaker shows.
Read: 75 mL
